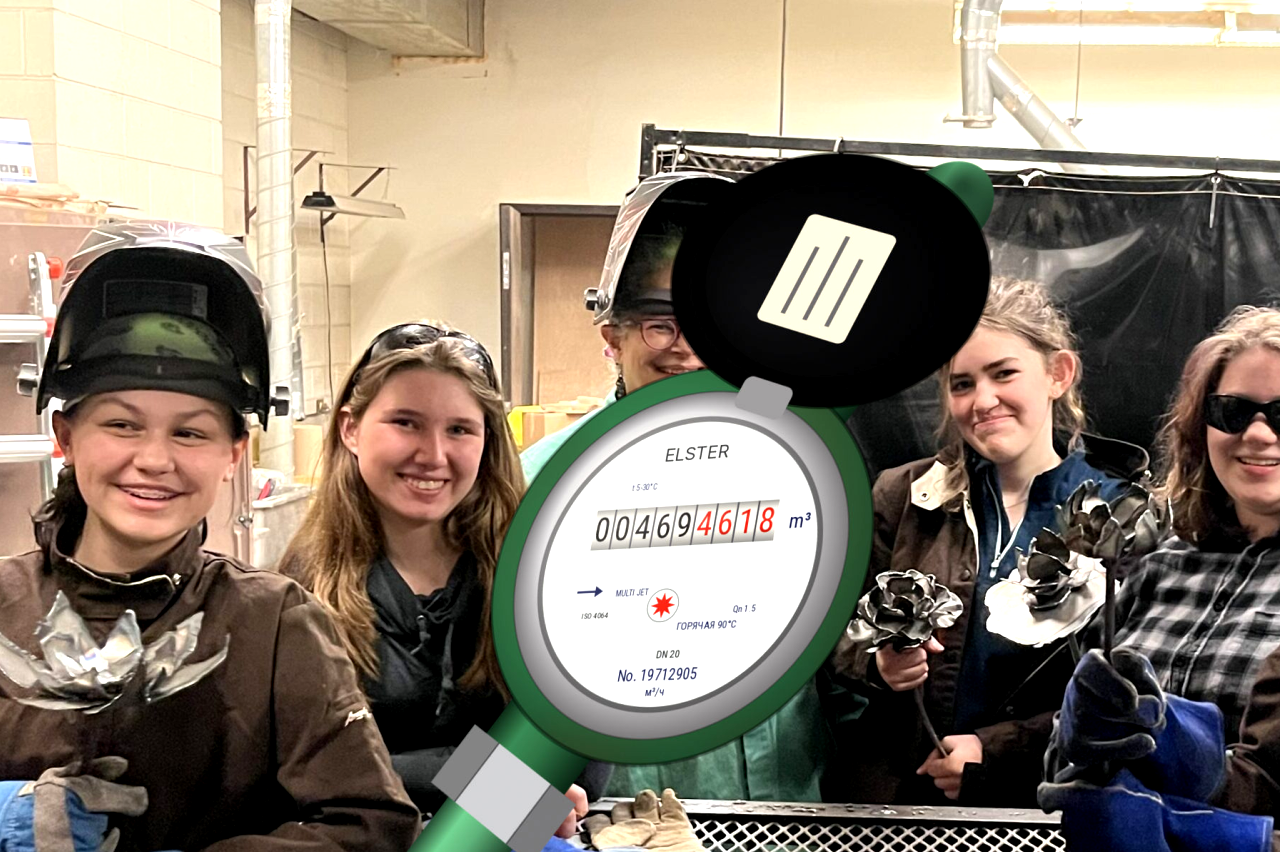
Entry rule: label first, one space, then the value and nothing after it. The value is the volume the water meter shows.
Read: 469.4618 m³
